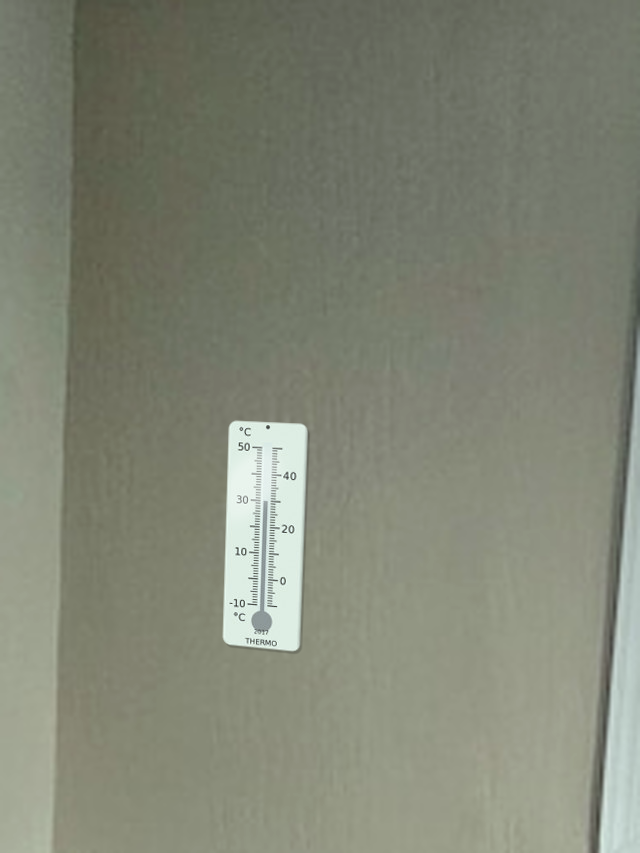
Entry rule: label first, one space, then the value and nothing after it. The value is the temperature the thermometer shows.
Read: 30 °C
